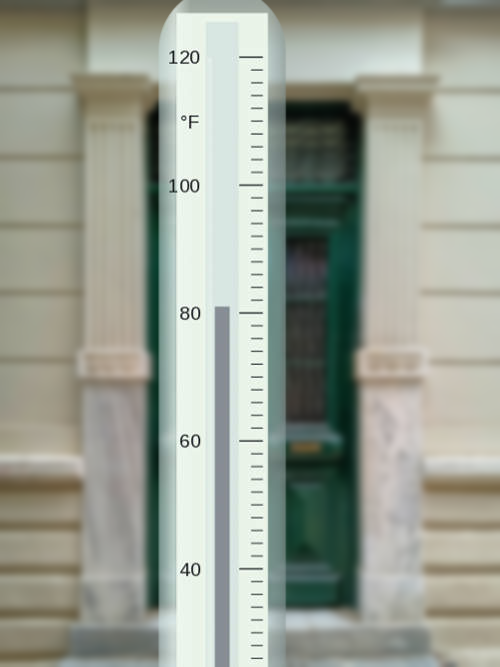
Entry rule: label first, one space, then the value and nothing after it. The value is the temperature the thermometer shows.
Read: 81 °F
